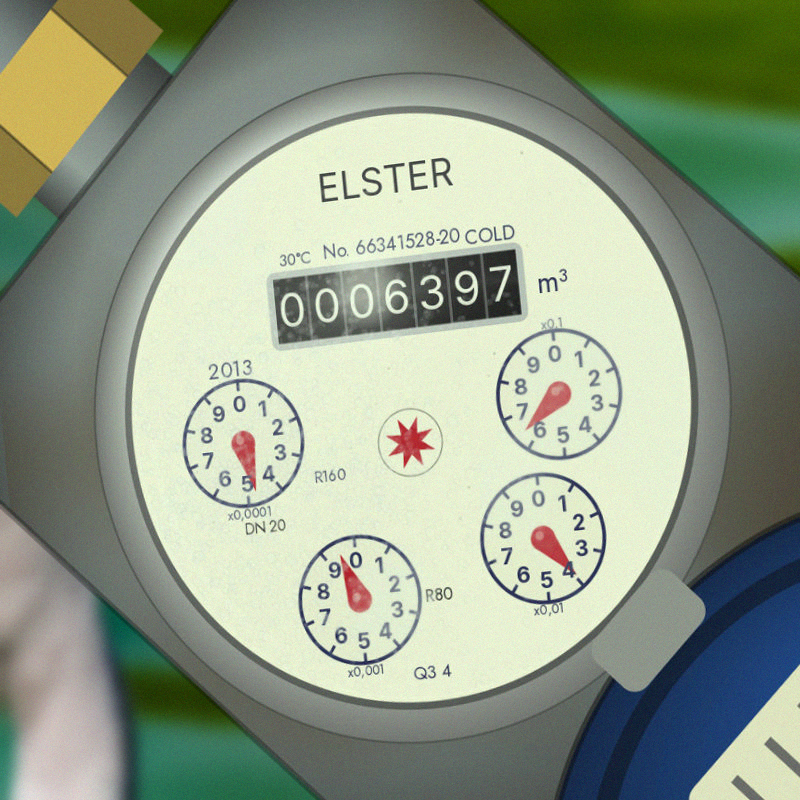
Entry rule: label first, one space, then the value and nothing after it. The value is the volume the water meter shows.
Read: 6397.6394 m³
